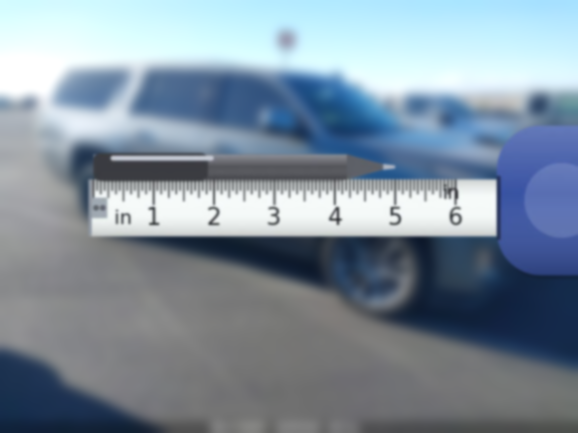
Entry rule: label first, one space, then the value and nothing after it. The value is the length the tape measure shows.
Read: 5 in
